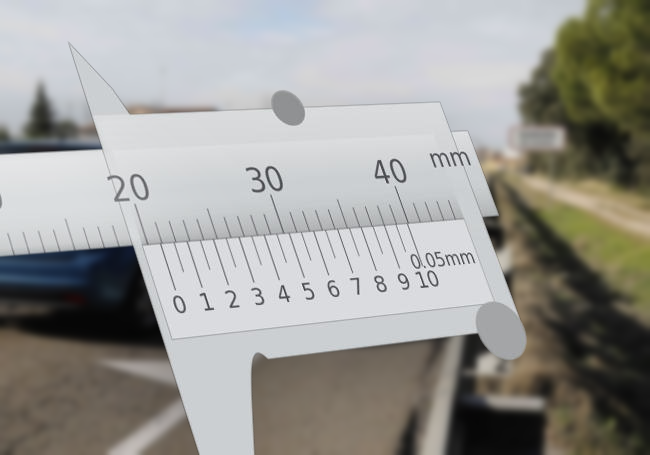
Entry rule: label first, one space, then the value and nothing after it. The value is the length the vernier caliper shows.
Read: 20.9 mm
